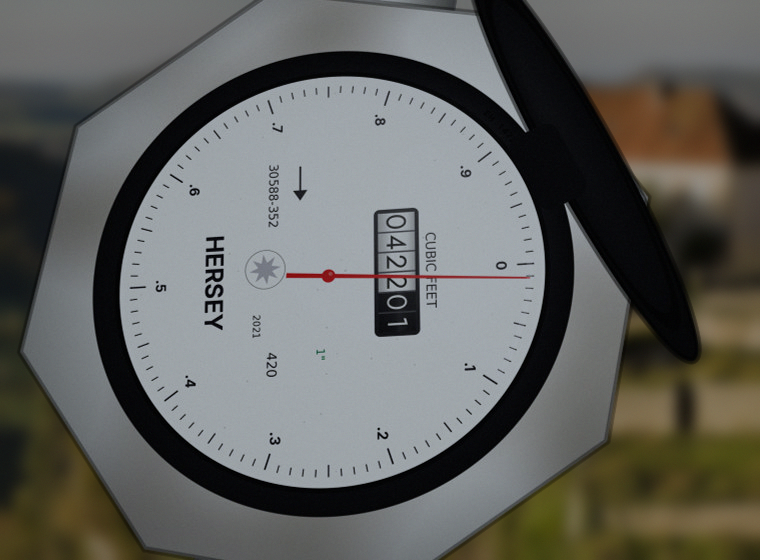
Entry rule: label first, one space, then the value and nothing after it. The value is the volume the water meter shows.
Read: 42201.01 ft³
